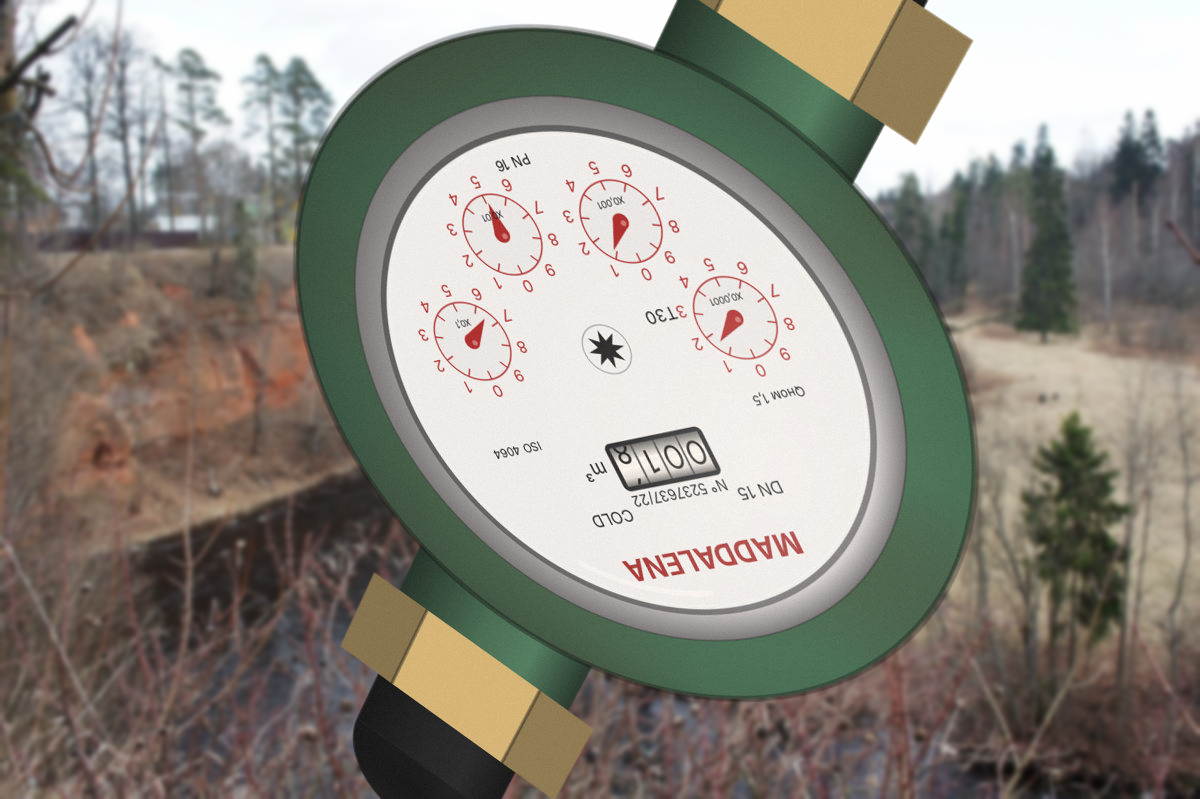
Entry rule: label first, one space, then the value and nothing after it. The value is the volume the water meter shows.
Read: 17.6511 m³
